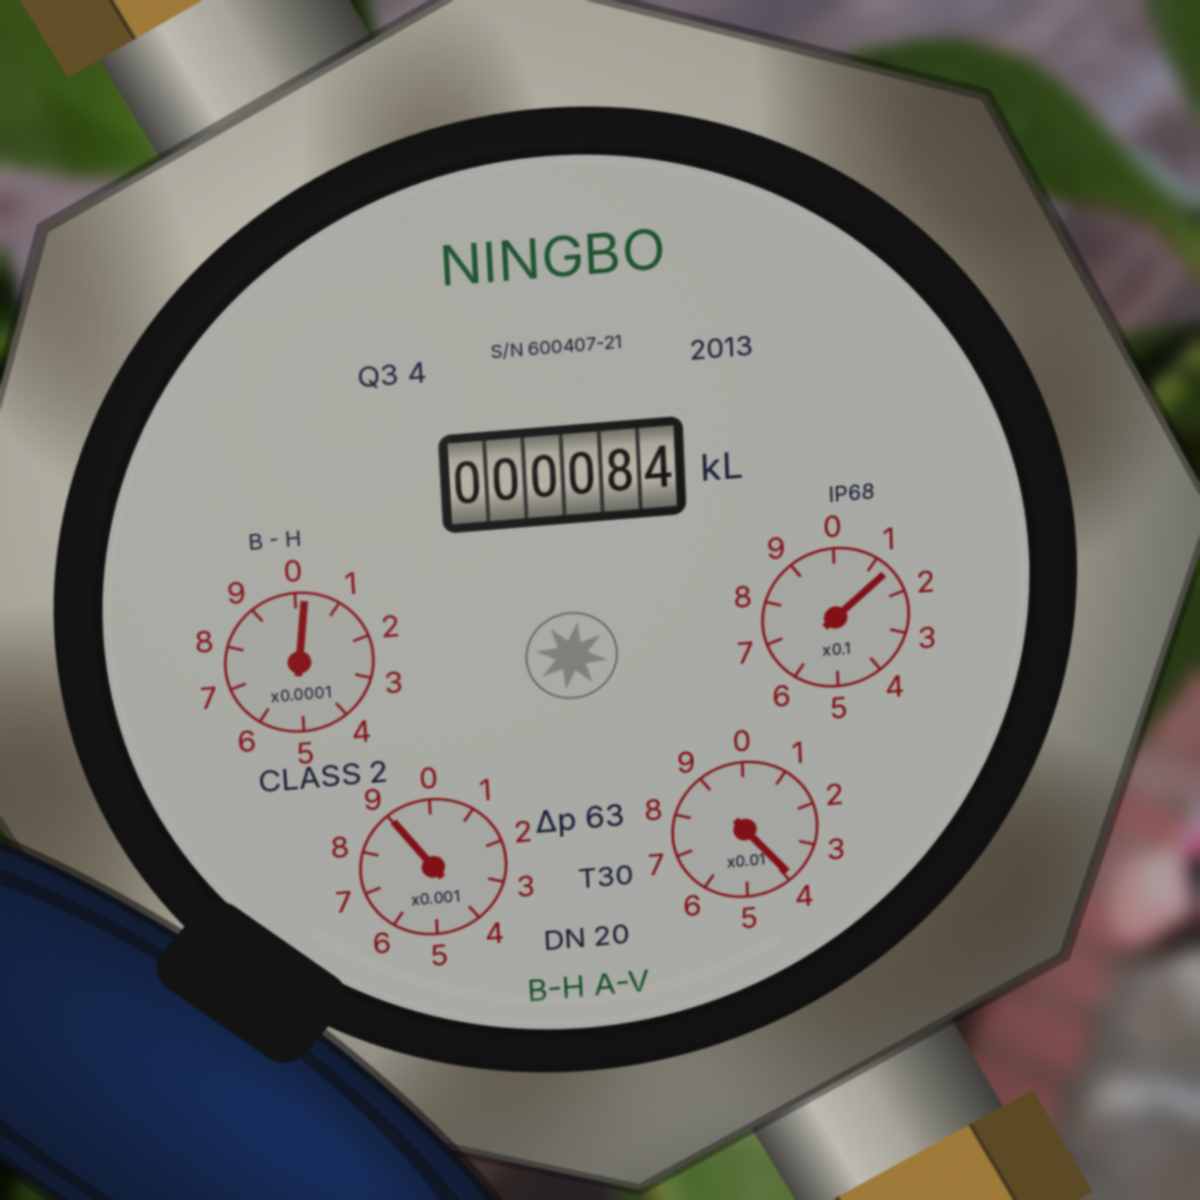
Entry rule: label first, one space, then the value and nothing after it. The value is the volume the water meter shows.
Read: 84.1390 kL
